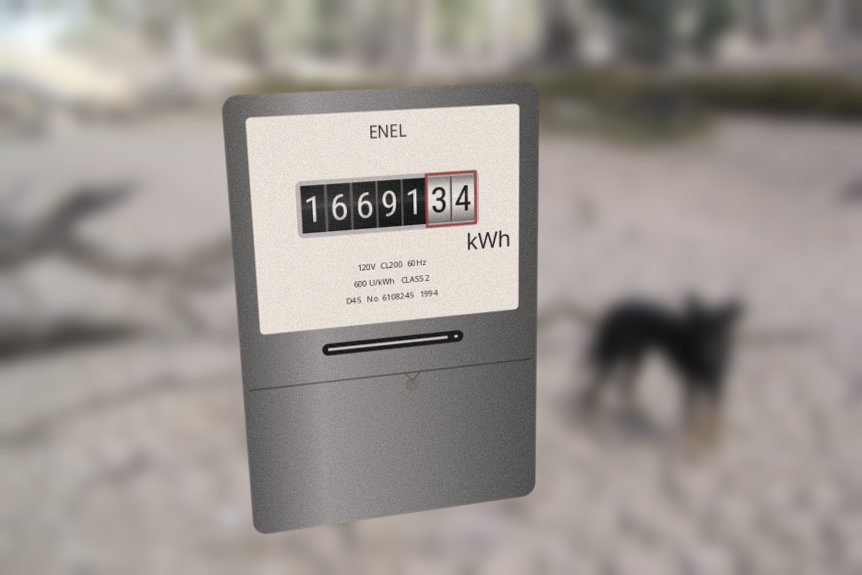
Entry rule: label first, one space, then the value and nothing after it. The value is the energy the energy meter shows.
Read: 16691.34 kWh
